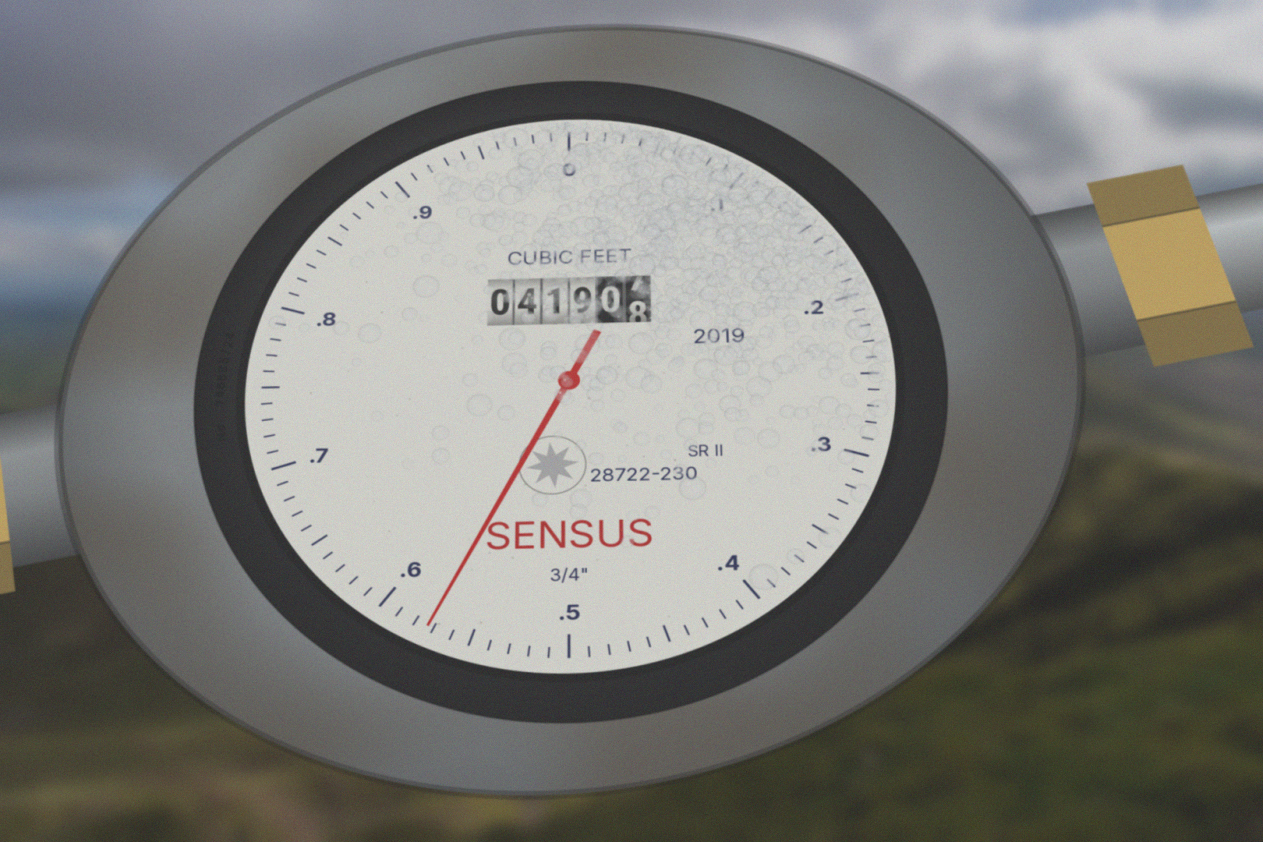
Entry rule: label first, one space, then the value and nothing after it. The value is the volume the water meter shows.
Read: 41907.57 ft³
